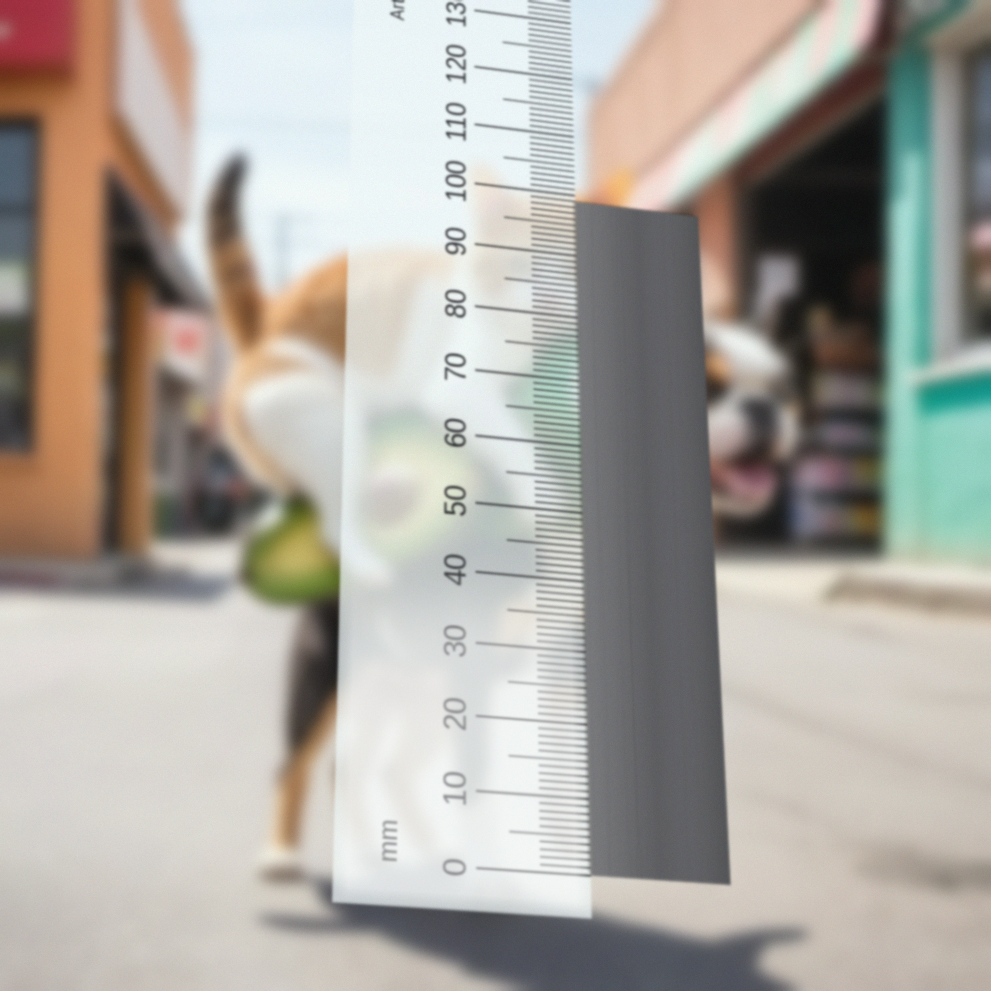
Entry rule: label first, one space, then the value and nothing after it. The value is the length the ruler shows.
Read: 99 mm
